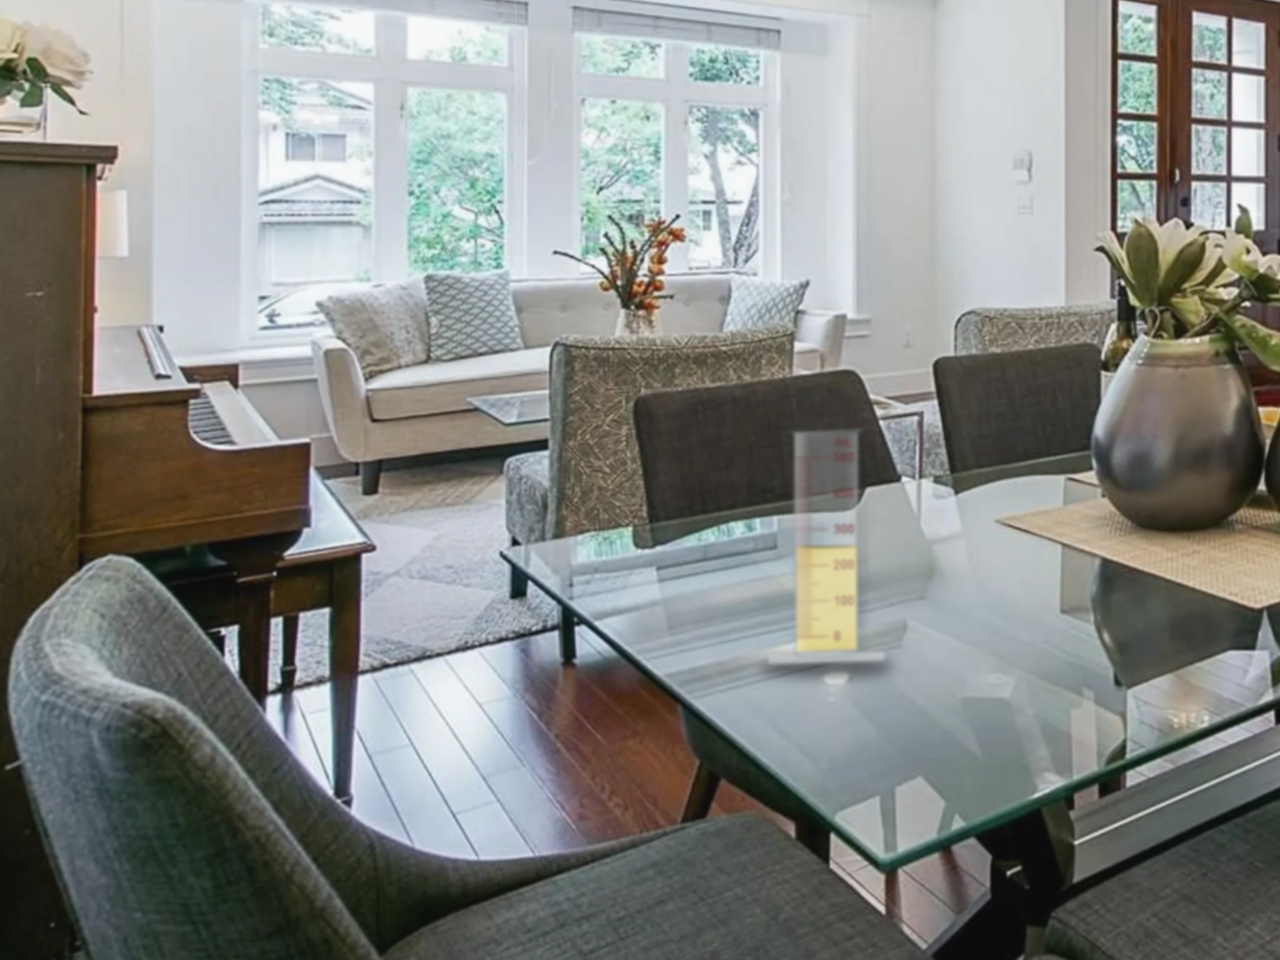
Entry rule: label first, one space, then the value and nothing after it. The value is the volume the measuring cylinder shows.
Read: 250 mL
